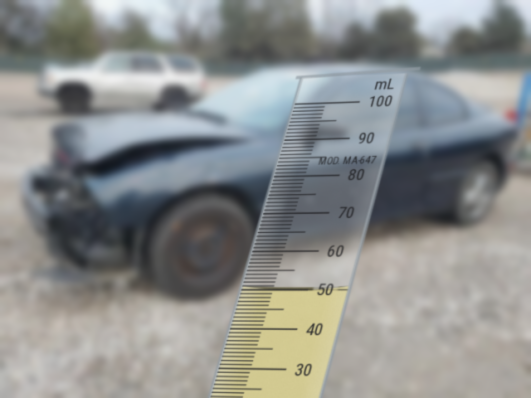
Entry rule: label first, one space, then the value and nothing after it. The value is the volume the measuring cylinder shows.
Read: 50 mL
